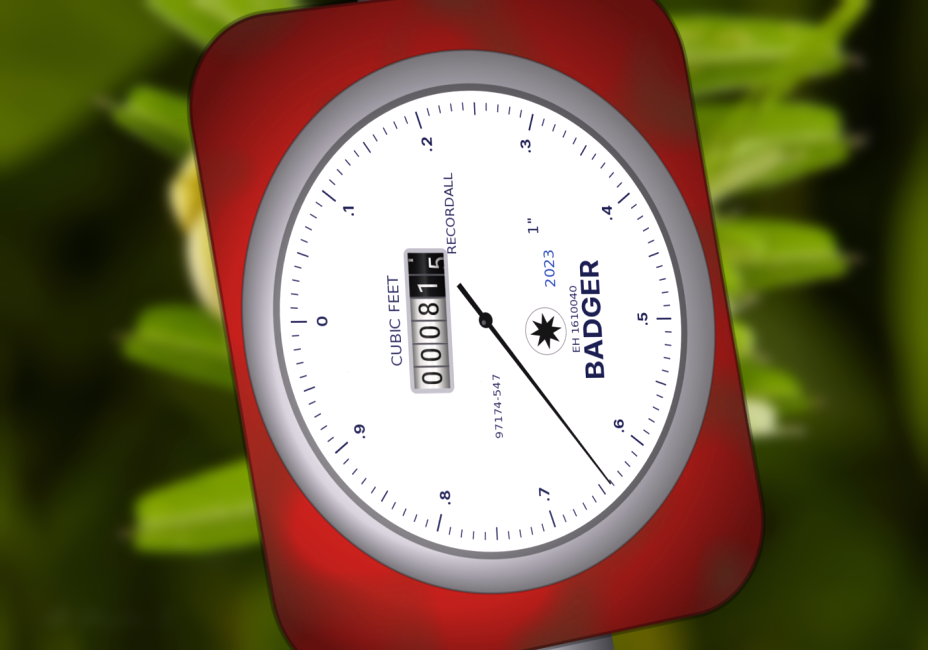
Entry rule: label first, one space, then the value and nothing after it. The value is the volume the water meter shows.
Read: 814.64 ft³
